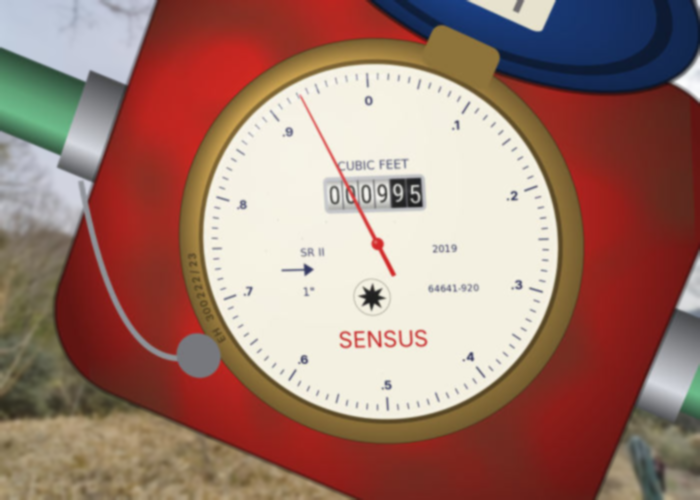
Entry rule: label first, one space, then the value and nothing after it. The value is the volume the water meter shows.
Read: 994.93 ft³
